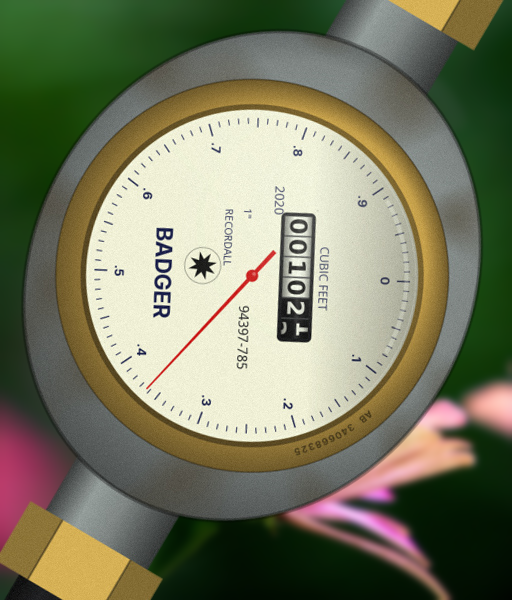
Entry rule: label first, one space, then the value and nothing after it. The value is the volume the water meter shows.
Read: 1021.36 ft³
